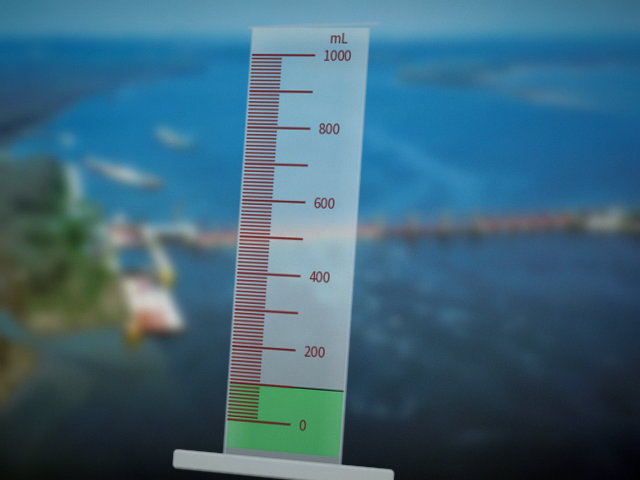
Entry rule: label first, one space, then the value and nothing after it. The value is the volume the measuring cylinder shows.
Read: 100 mL
